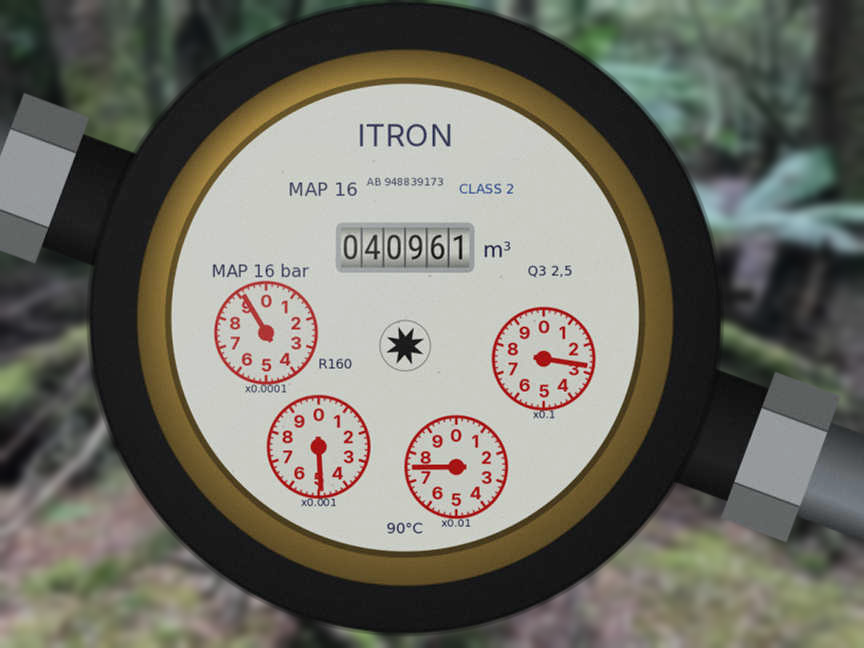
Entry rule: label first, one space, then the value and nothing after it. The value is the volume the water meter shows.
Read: 40961.2749 m³
